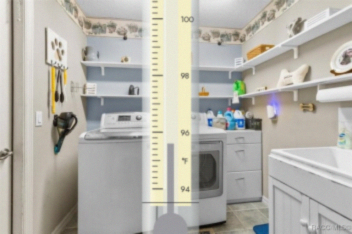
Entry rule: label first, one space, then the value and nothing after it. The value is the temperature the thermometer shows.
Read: 95.6 °F
